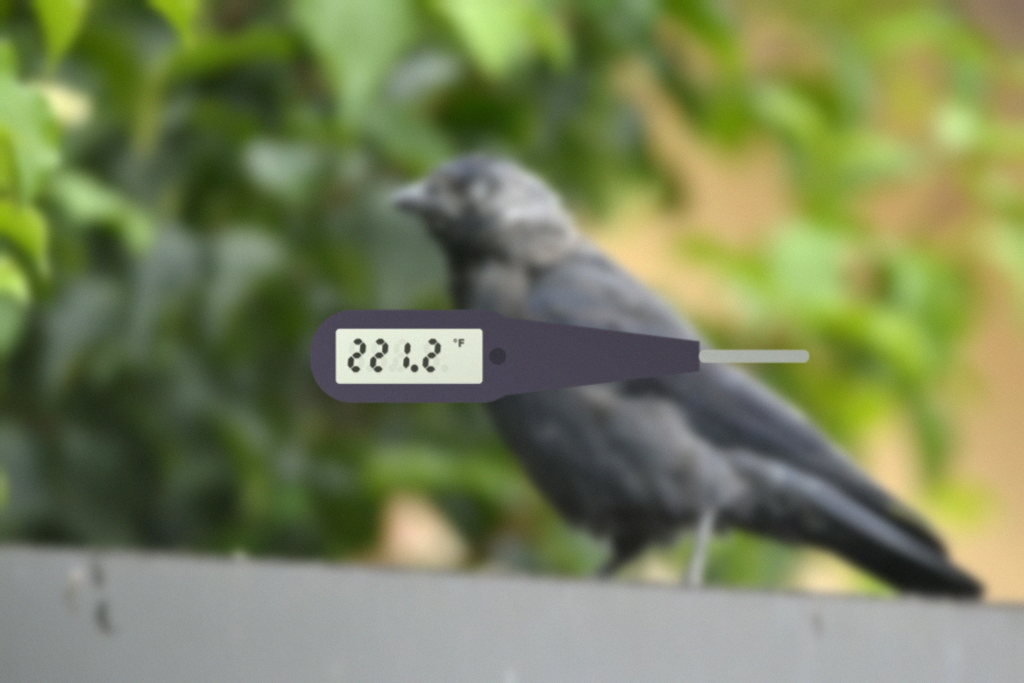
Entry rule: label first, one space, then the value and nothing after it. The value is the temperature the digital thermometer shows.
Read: 221.2 °F
